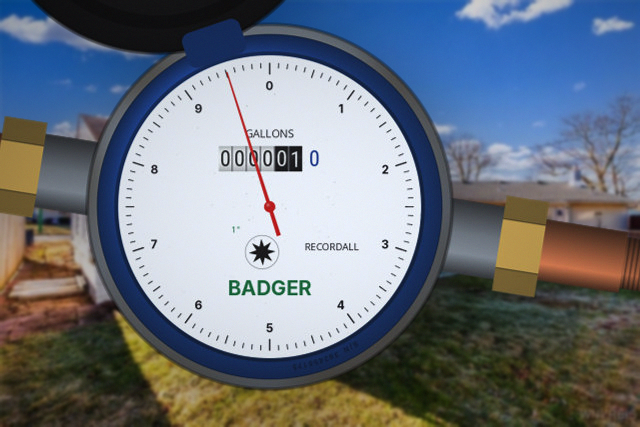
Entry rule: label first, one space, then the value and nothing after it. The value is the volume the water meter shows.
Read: 9.5 gal
